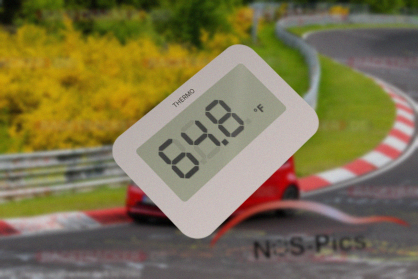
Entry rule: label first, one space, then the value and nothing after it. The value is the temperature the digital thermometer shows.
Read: 64.8 °F
